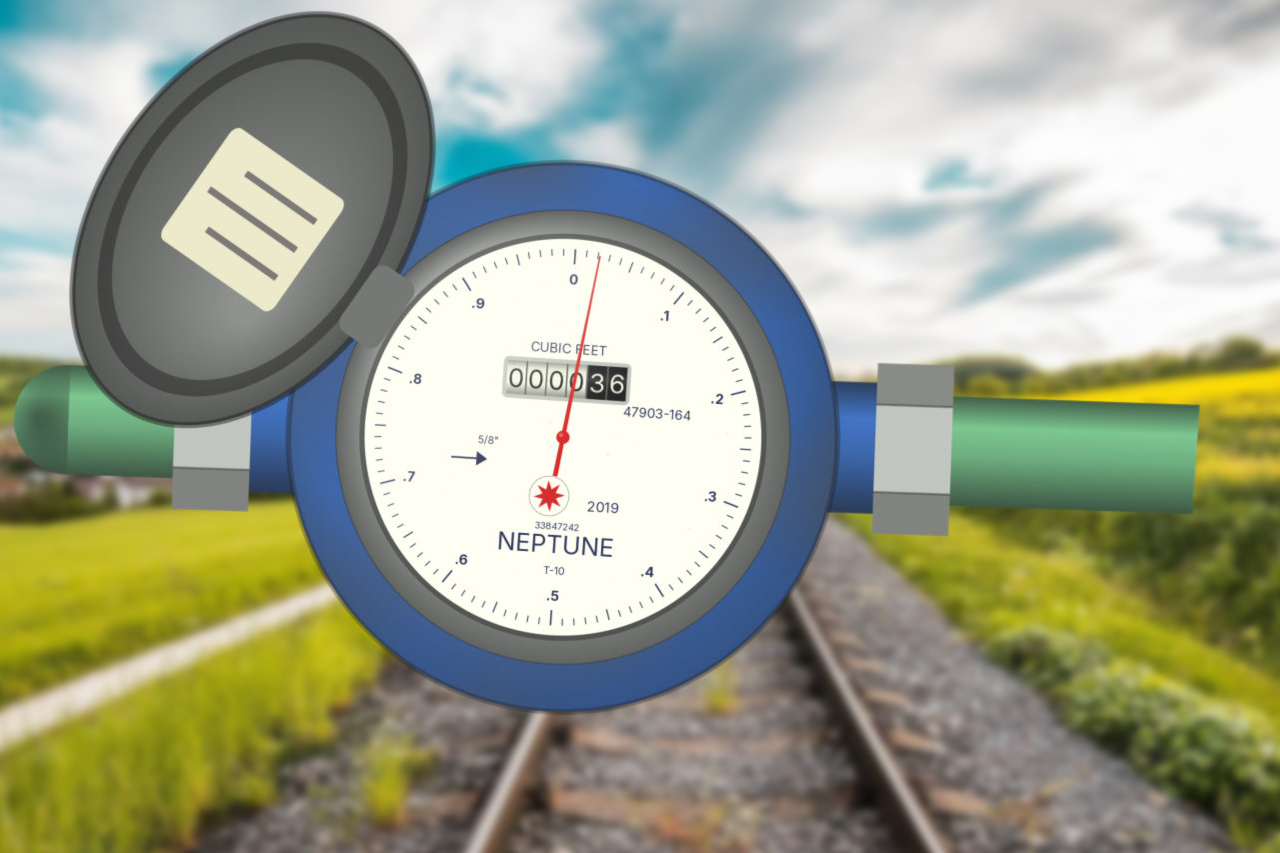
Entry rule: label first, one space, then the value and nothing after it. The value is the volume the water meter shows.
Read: 36.02 ft³
